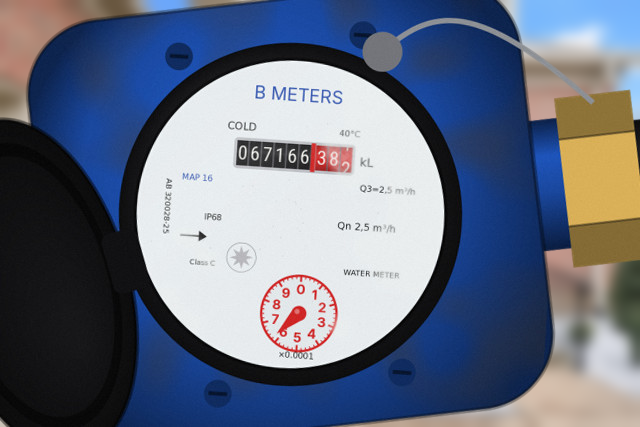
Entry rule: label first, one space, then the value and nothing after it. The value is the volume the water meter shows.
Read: 67166.3816 kL
